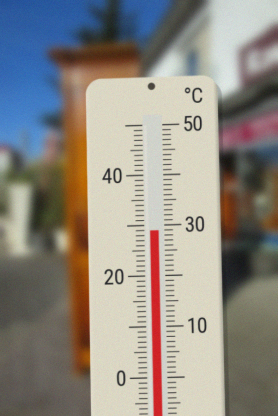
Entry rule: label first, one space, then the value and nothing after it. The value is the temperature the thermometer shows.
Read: 29 °C
